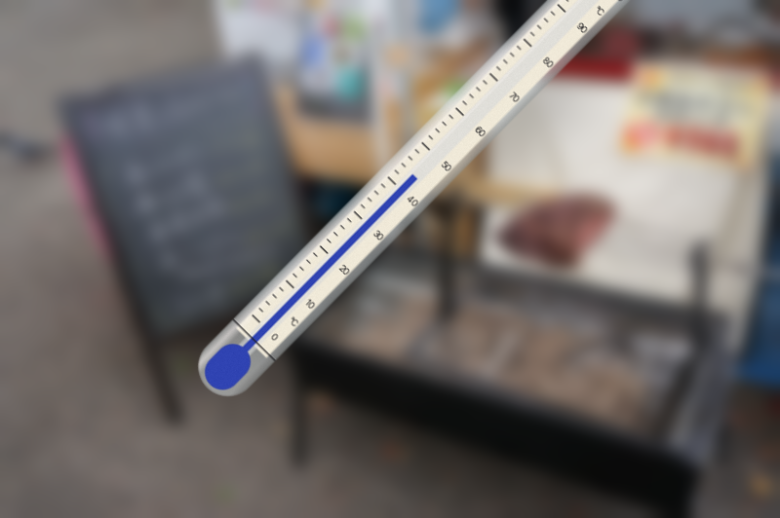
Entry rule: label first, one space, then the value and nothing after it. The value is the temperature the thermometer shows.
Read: 44 °C
